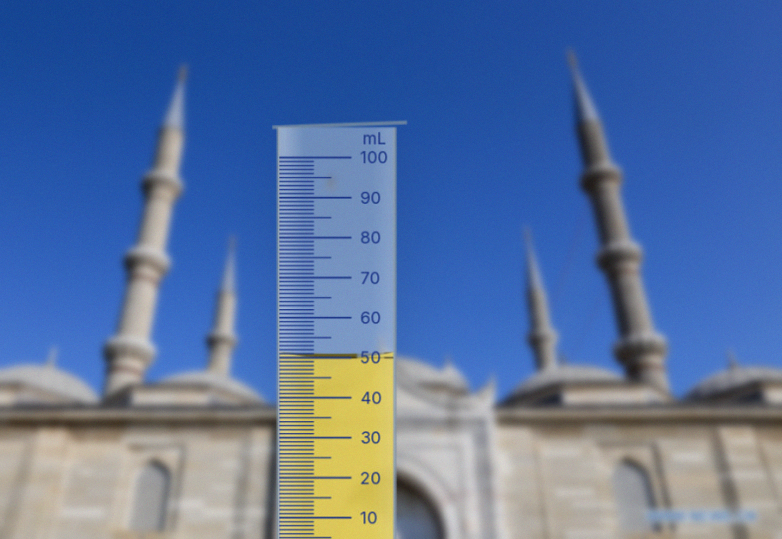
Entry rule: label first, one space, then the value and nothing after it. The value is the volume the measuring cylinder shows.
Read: 50 mL
